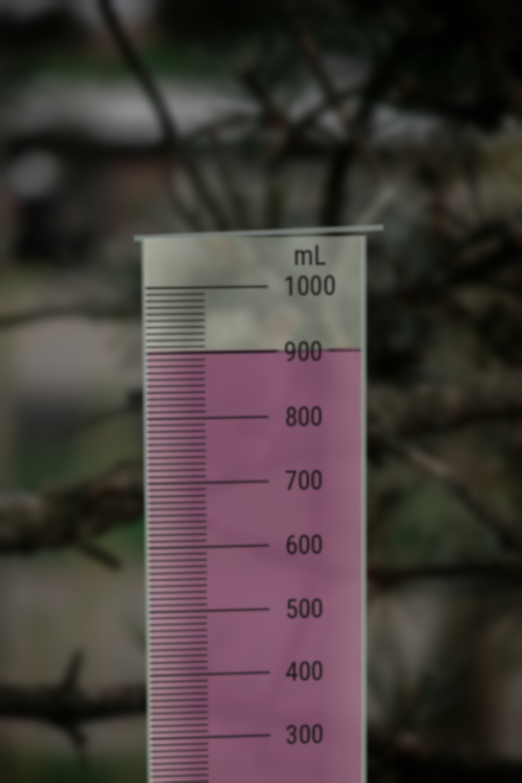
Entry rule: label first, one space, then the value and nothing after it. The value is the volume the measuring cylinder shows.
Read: 900 mL
